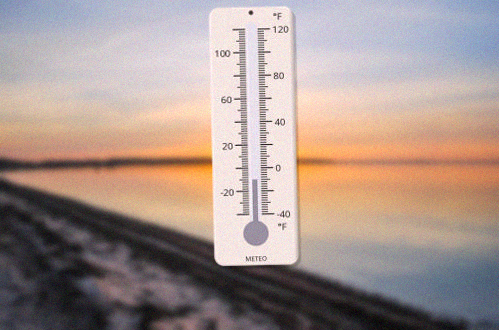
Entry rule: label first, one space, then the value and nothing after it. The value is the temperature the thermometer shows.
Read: -10 °F
